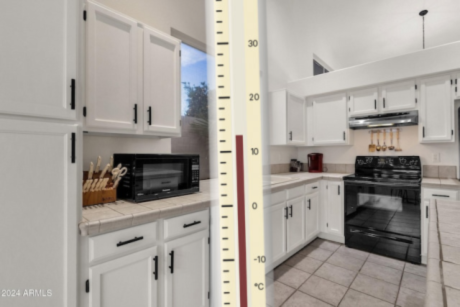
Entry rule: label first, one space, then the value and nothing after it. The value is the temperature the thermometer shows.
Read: 13 °C
